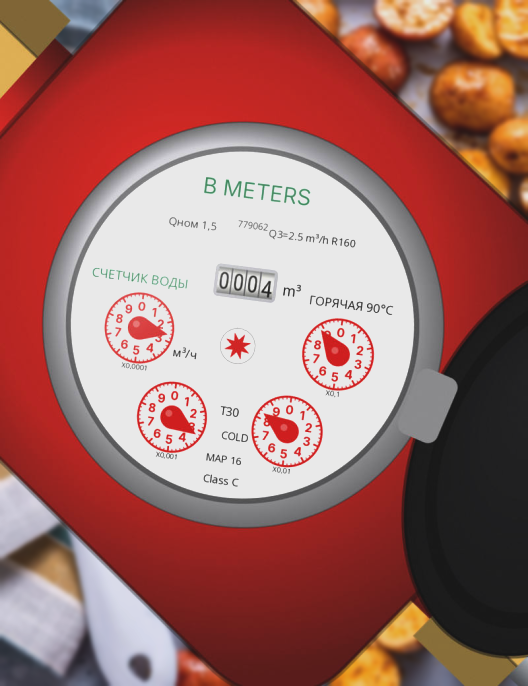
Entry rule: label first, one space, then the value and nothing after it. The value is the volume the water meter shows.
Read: 3.8832 m³
